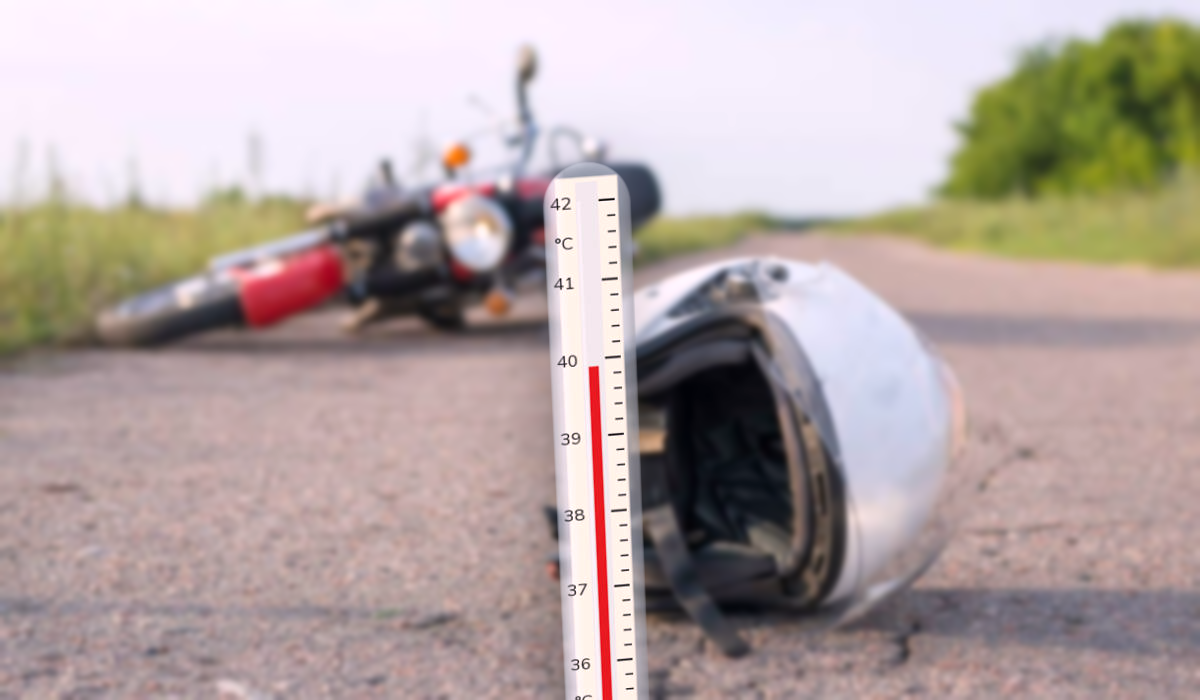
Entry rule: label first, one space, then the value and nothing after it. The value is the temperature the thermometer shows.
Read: 39.9 °C
